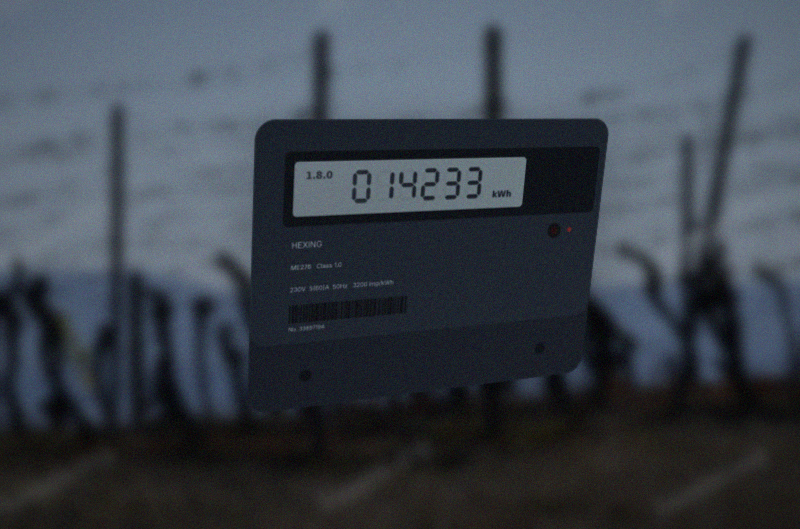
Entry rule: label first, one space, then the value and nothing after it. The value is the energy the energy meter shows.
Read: 14233 kWh
